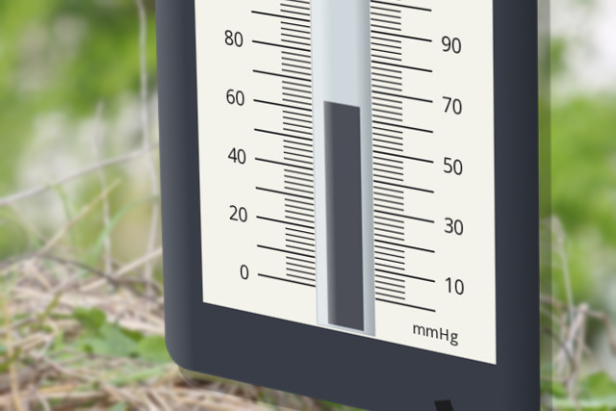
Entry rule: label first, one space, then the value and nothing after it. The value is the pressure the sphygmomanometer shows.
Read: 64 mmHg
